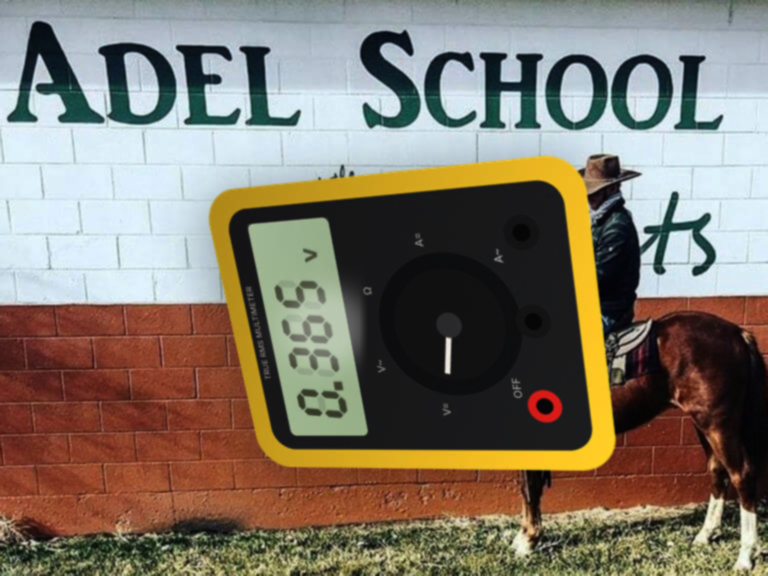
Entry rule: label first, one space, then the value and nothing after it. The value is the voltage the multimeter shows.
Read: 0.365 V
